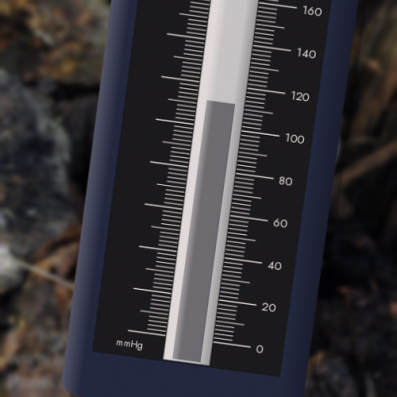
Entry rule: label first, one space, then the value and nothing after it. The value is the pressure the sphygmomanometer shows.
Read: 112 mmHg
